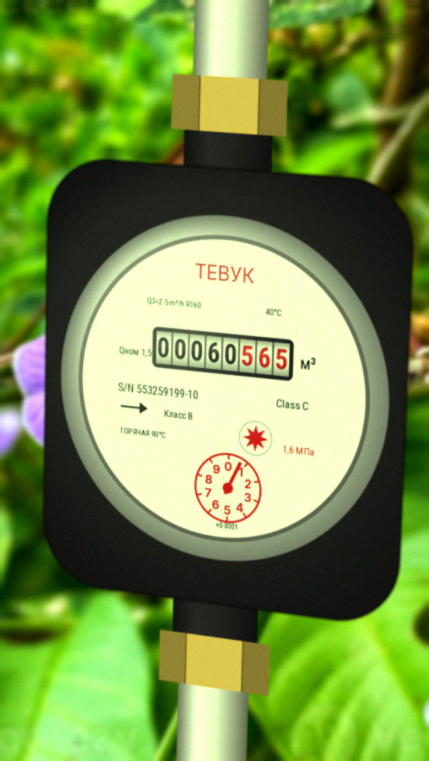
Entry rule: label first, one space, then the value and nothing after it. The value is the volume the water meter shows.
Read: 60.5650 m³
